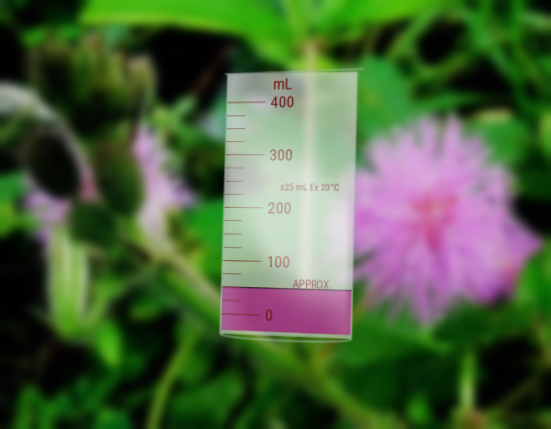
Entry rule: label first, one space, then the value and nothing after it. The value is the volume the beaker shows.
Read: 50 mL
